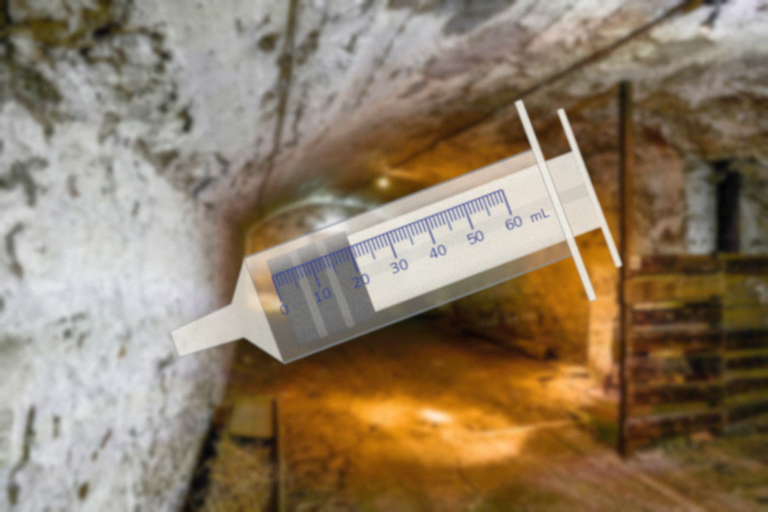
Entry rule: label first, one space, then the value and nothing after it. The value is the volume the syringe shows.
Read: 0 mL
